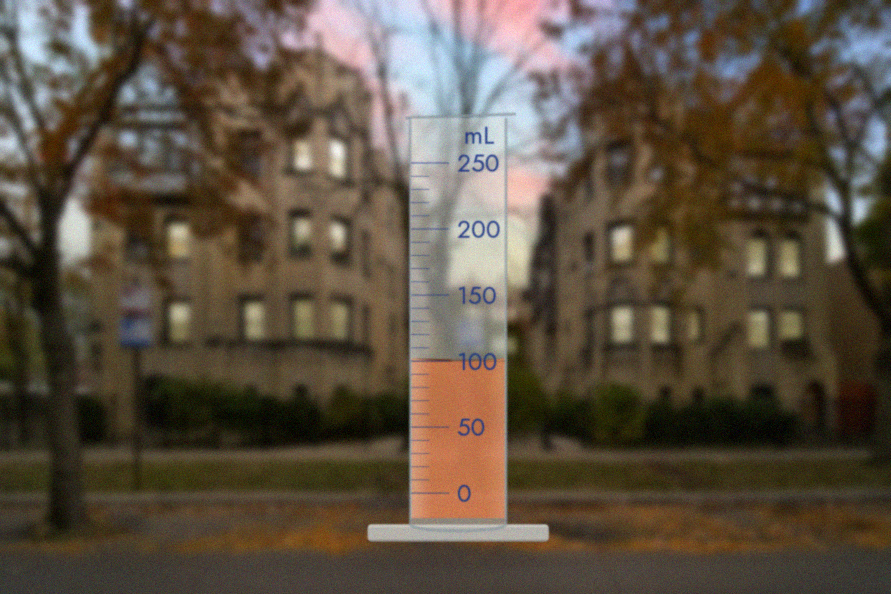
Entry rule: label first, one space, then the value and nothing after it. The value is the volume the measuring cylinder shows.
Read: 100 mL
